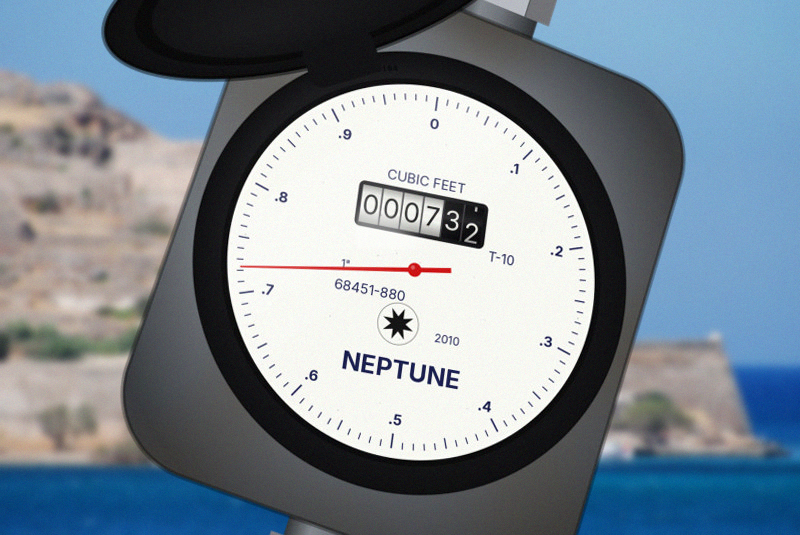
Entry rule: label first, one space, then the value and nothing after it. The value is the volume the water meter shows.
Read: 731.72 ft³
